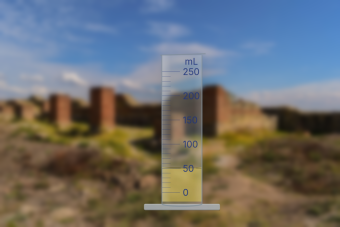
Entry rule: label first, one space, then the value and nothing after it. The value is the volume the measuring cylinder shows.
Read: 50 mL
